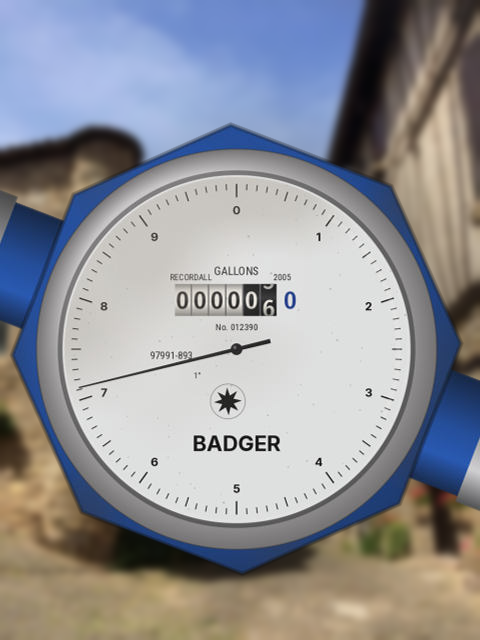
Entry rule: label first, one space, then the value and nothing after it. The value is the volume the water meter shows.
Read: 57.1 gal
